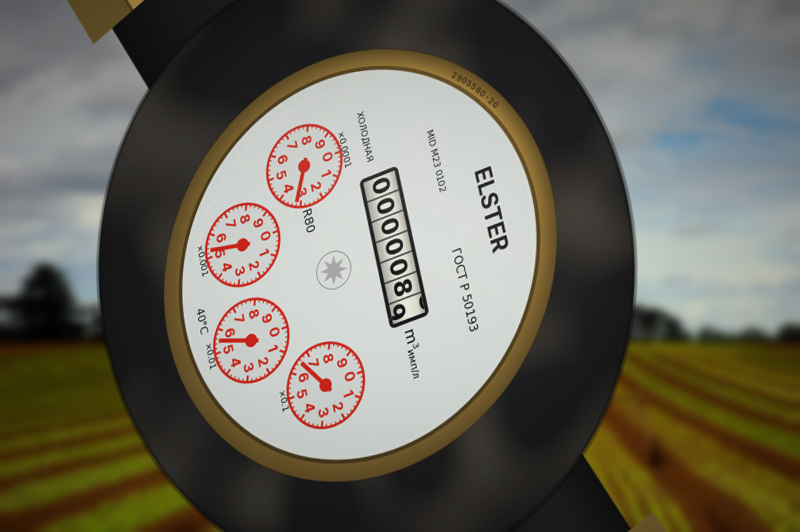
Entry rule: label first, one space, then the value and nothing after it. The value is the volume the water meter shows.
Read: 88.6553 m³
